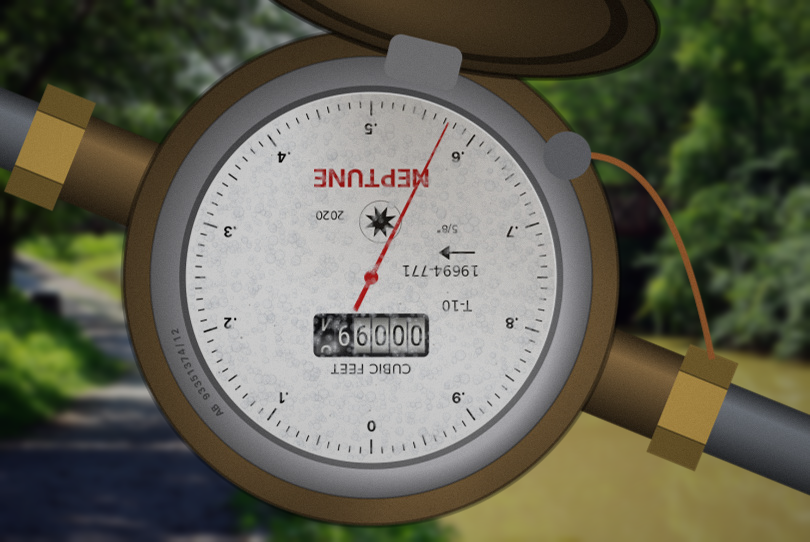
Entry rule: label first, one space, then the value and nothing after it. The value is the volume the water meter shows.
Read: 993.57 ft³
